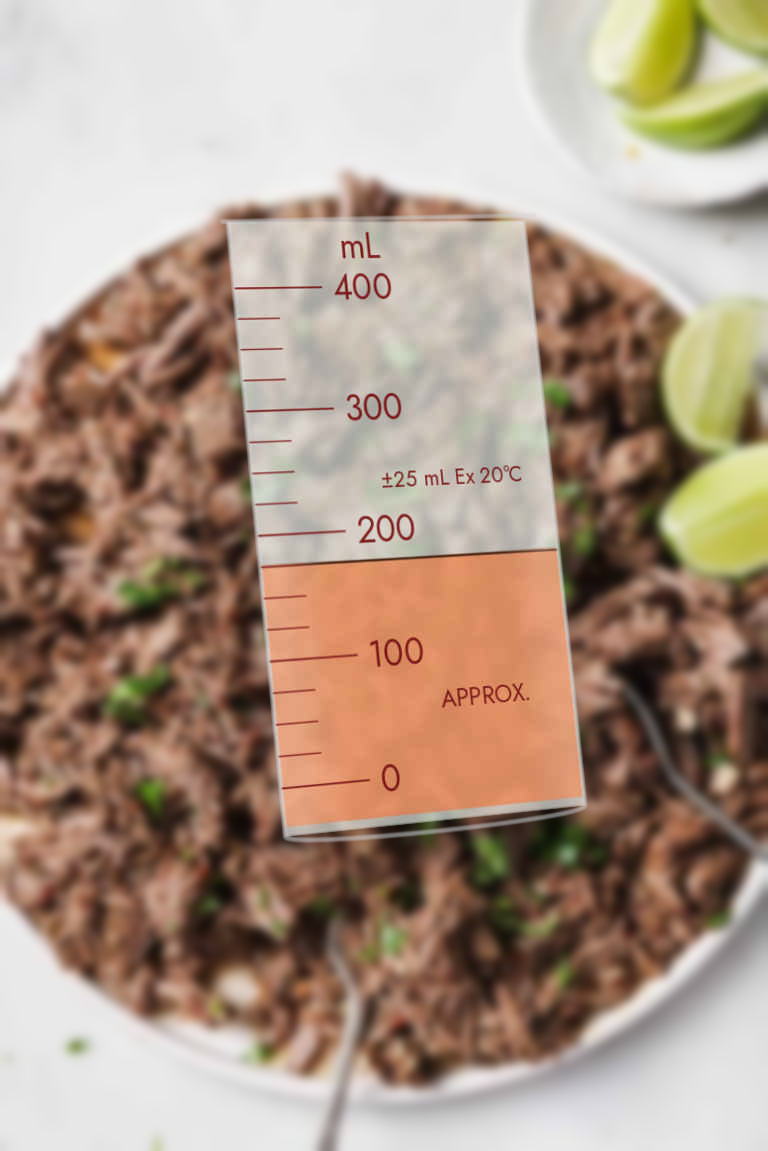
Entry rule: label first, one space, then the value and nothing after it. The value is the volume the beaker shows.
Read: 175 mL
